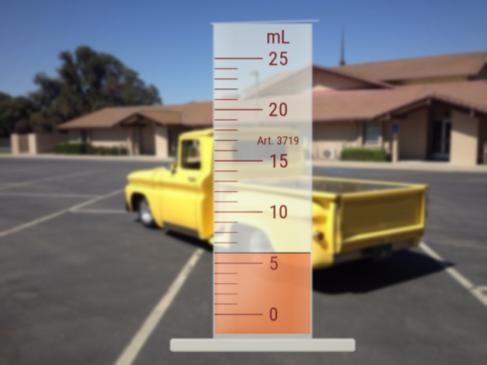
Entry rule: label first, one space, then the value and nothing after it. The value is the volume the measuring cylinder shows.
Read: 6 mL
